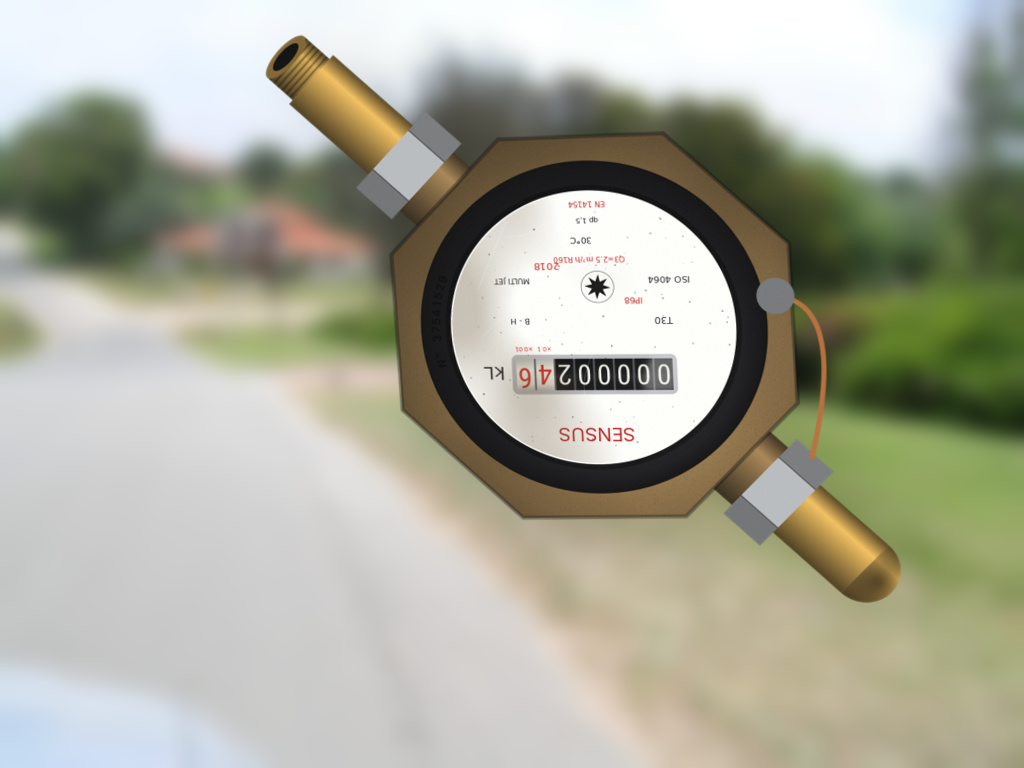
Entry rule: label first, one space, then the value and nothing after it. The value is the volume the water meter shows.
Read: 2.46 kL
